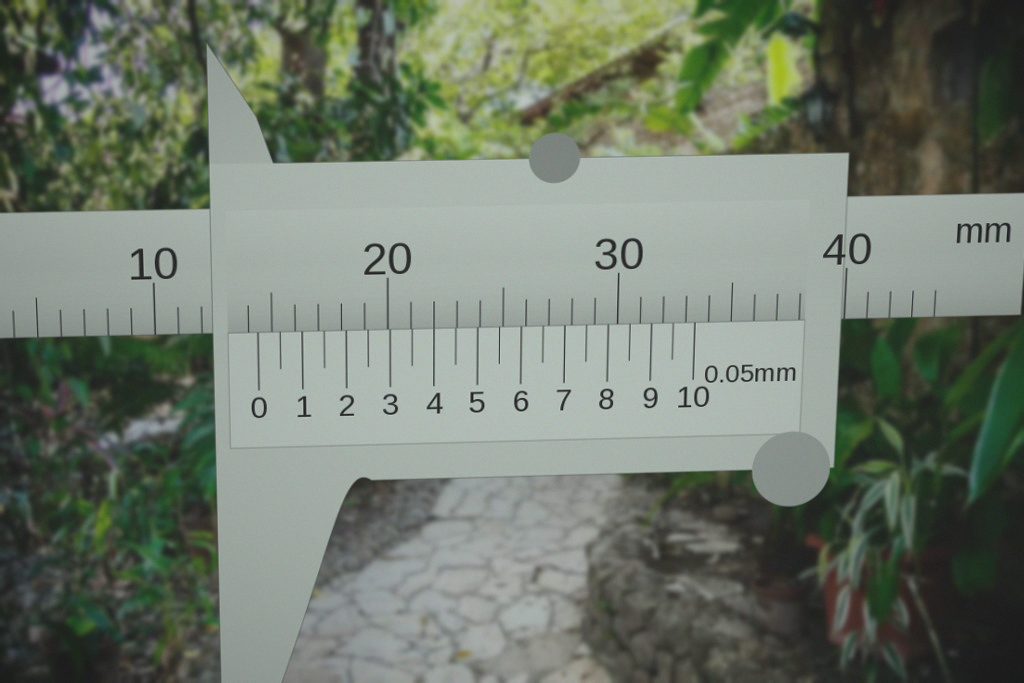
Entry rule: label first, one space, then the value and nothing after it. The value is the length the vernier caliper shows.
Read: 14.40 mm
